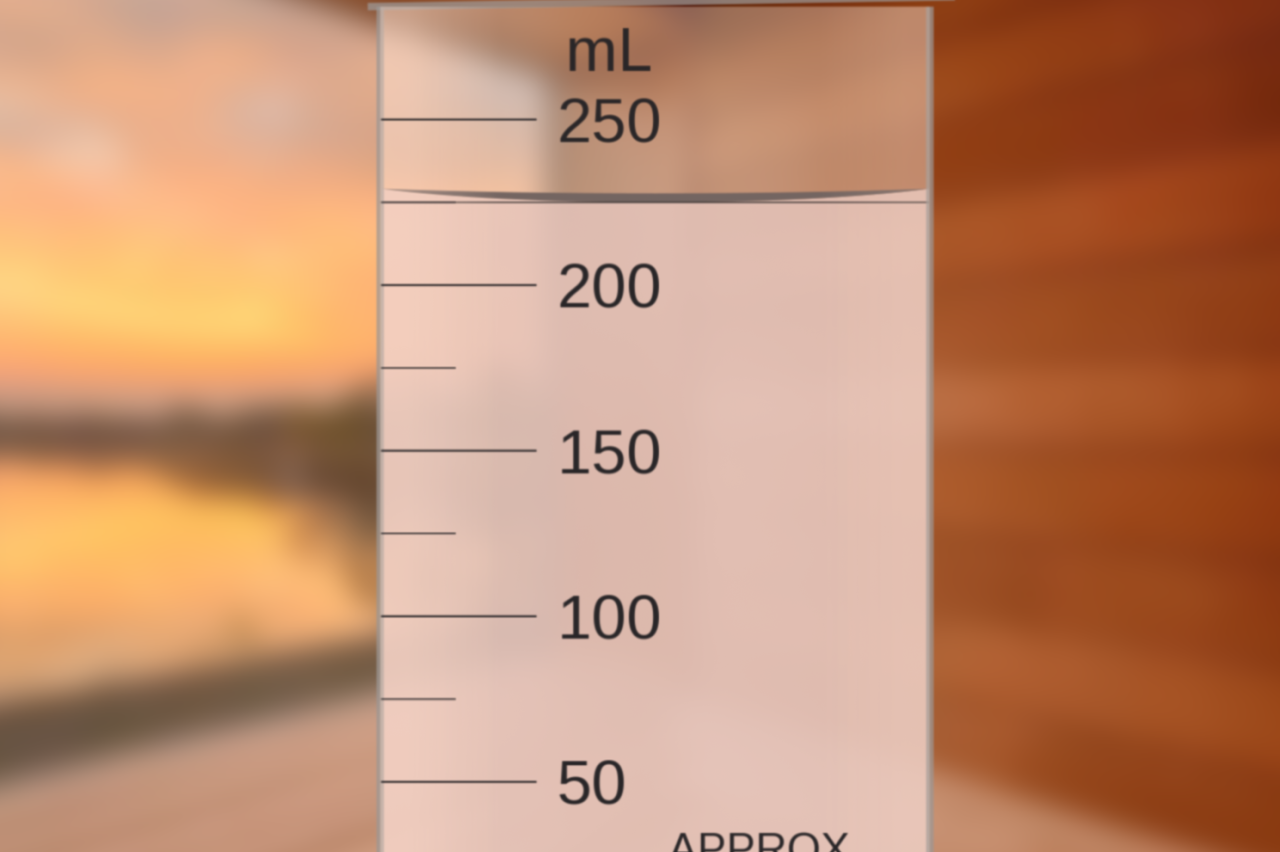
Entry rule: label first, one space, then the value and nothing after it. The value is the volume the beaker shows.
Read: 225 mL
